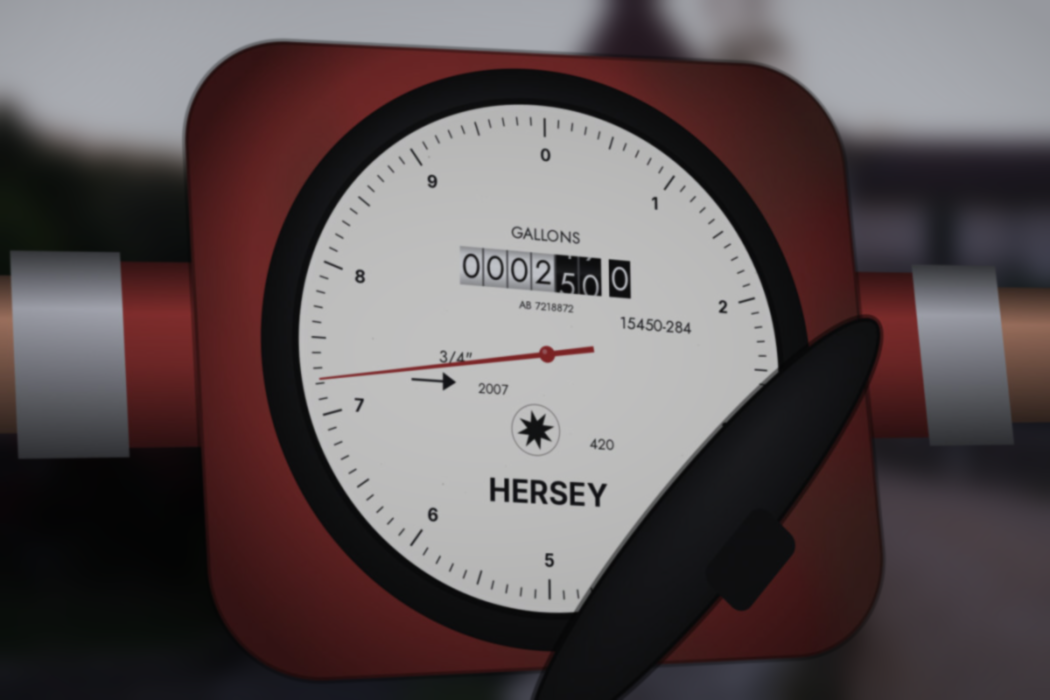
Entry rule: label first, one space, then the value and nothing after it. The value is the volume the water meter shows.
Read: 2497.2 gal
